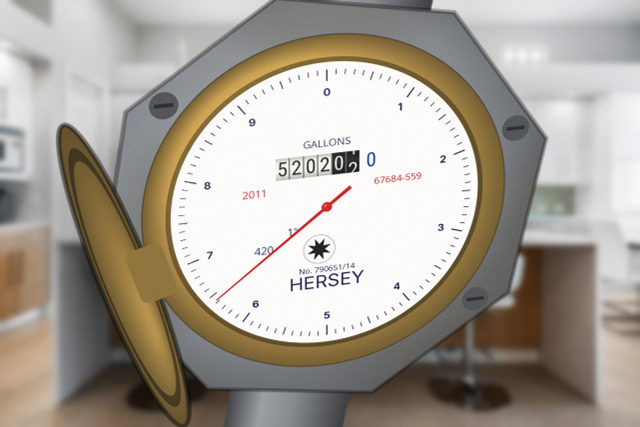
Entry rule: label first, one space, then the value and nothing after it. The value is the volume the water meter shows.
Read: 5202016.4 gal
